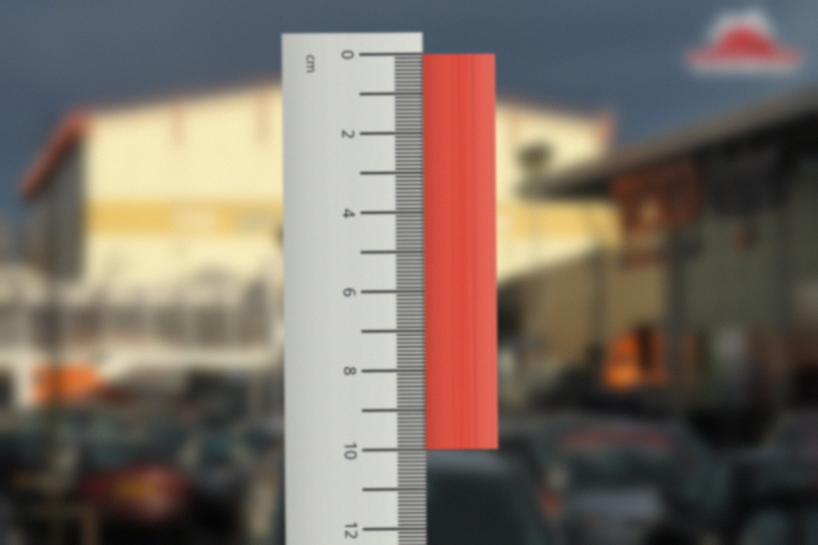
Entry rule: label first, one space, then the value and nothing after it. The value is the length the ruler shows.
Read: 10 cm
